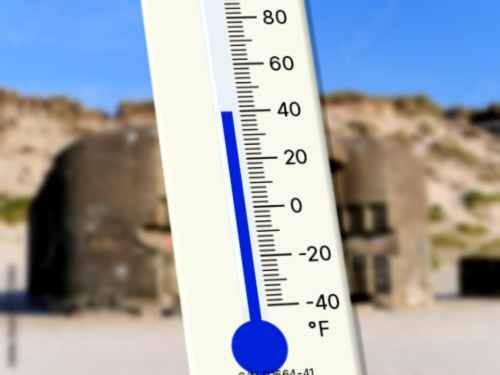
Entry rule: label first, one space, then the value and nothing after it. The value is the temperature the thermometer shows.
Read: 40 °F
